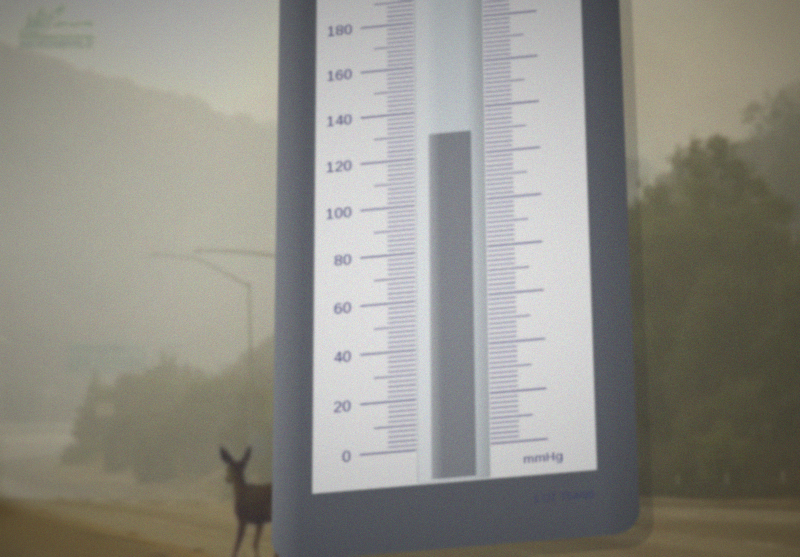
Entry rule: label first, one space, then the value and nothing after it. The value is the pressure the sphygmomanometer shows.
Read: 130 mmHg
